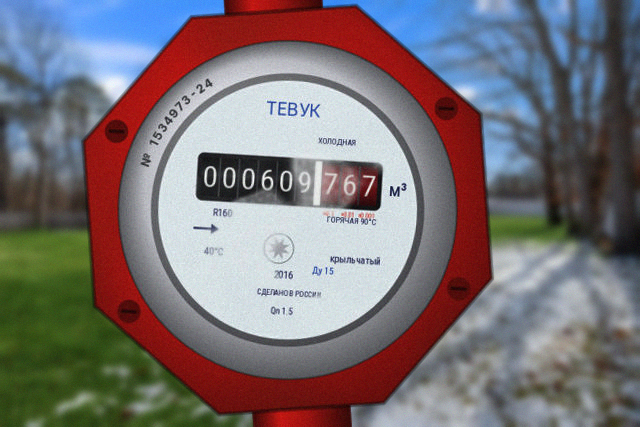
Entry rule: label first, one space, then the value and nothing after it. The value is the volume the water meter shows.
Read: 609.767 m³
